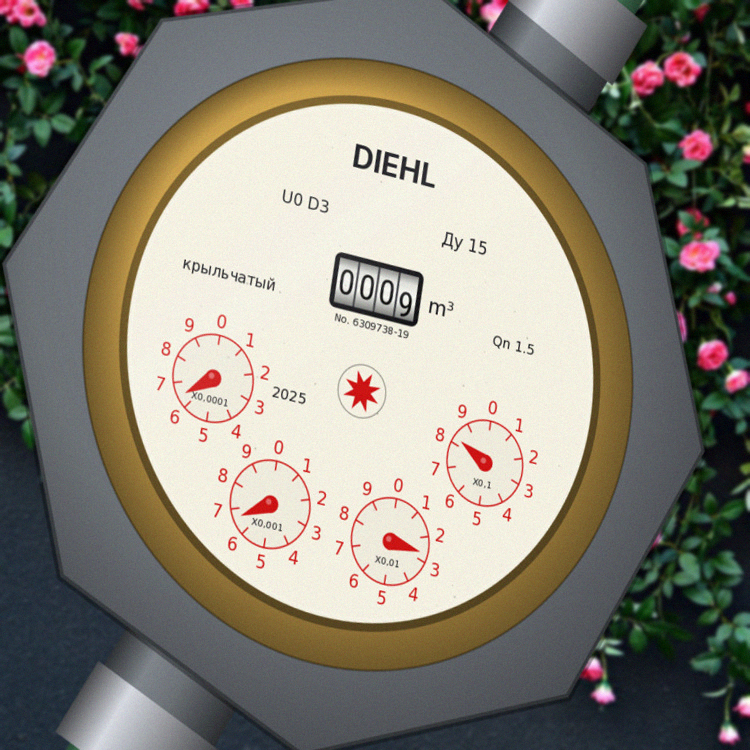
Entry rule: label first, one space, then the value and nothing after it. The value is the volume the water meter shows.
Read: 8.8266 m³
